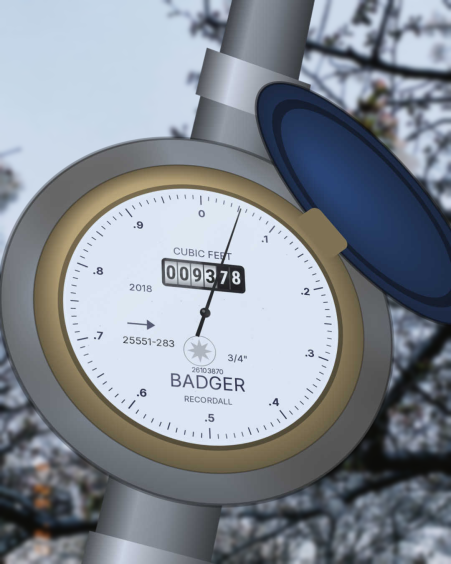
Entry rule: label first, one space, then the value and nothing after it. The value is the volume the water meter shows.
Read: 9378.05 ft³
